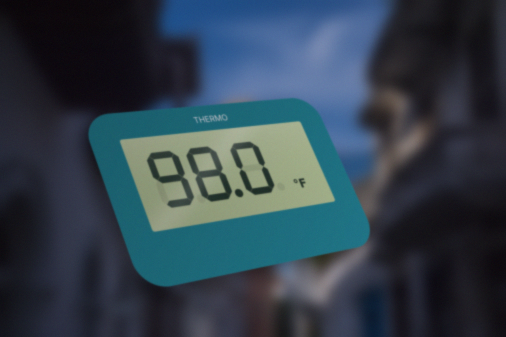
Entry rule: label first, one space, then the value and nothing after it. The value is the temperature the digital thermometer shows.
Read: 98.0 °F
